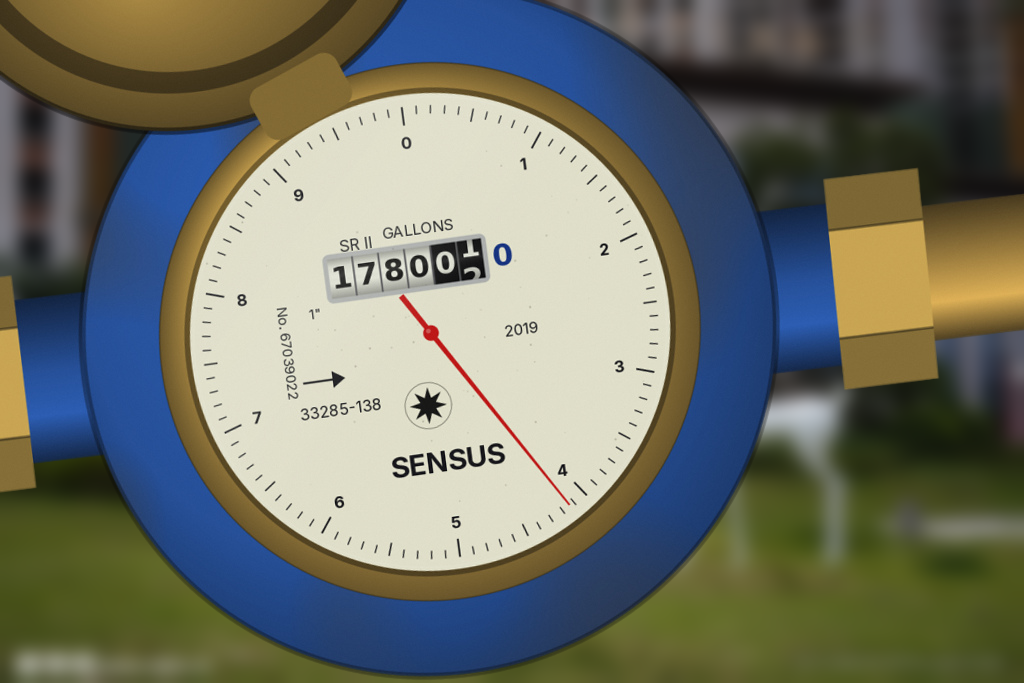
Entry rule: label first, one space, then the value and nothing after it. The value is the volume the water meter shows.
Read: 1780014.1 gal
